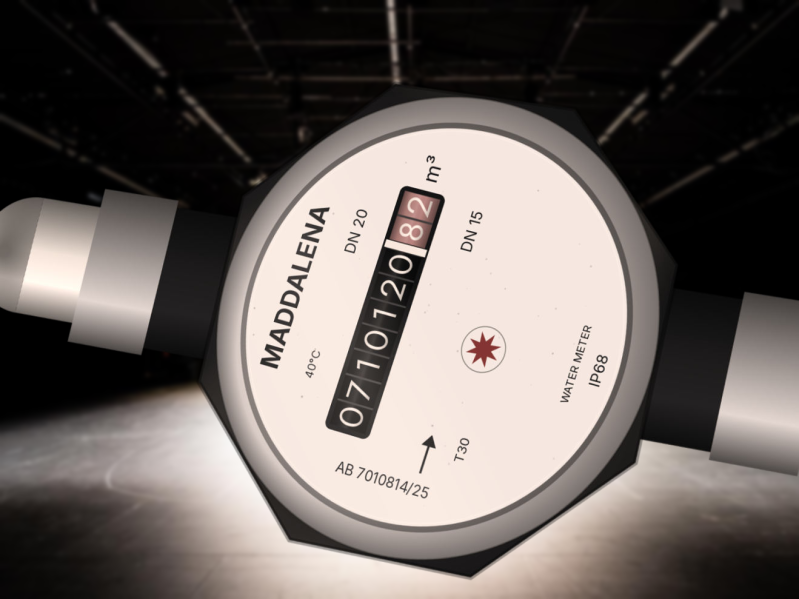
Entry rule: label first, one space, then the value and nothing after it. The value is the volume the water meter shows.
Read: 710120.82 m³
